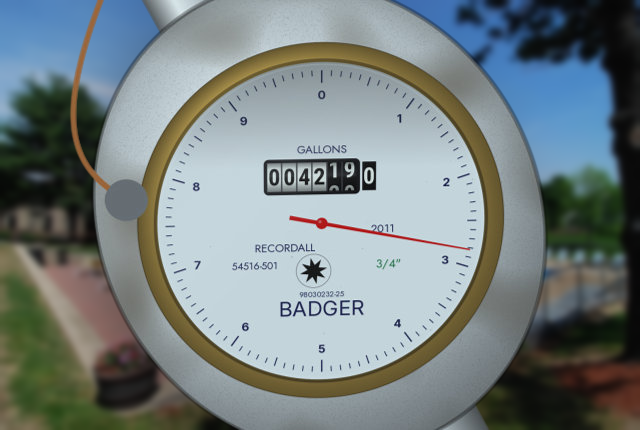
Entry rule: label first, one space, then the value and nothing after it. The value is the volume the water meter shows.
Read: 42192.8 gal
